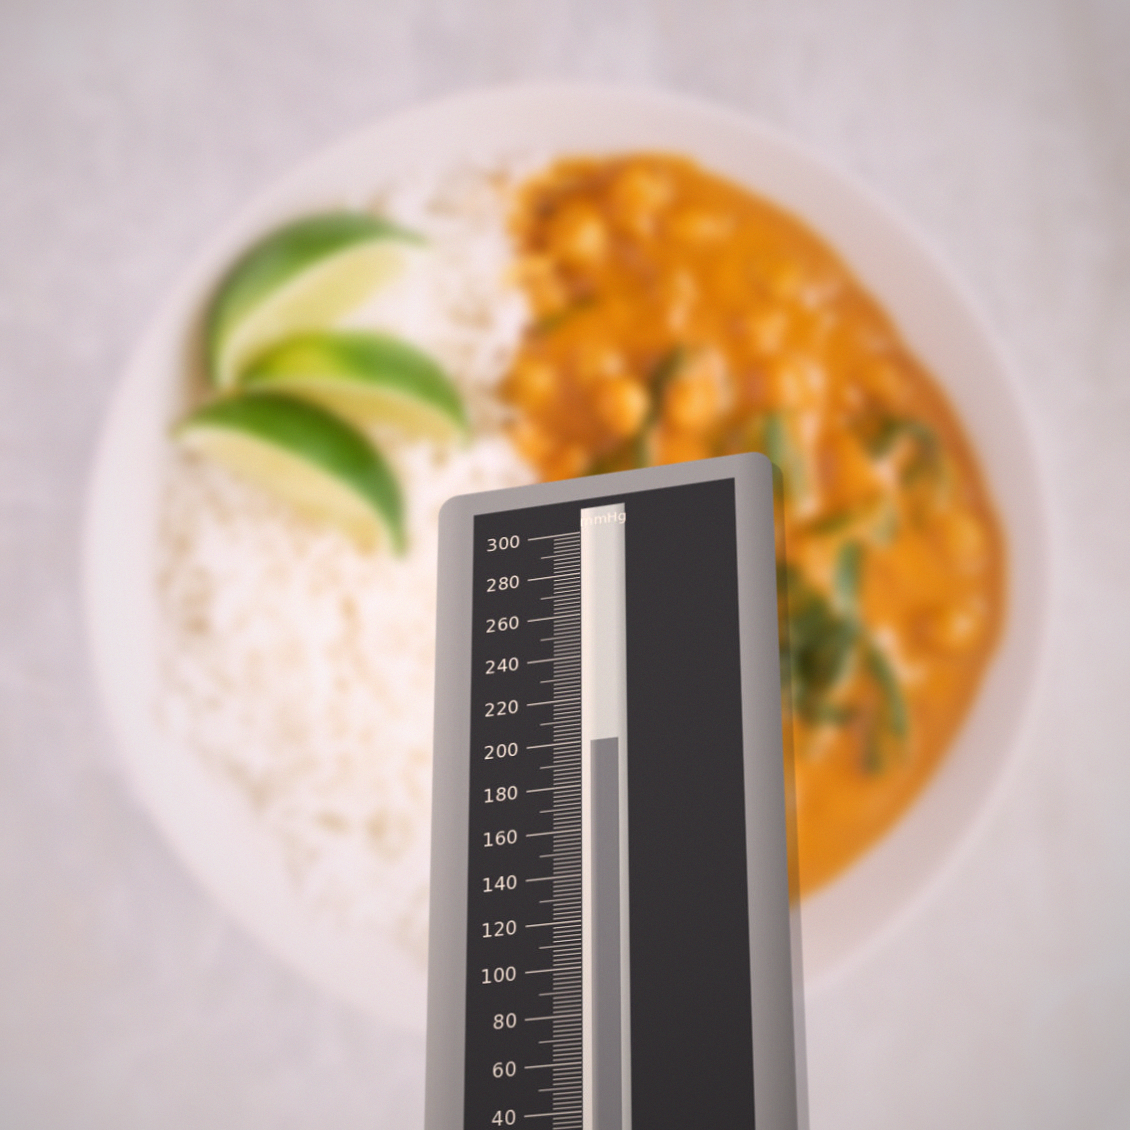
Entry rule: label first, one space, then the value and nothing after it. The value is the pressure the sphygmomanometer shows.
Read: 200 mmHg
